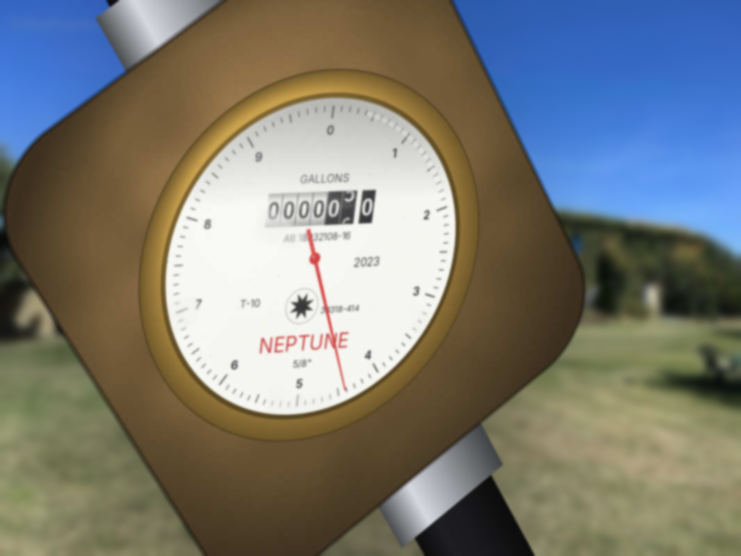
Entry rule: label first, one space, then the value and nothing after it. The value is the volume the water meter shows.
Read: 54.4 gal
